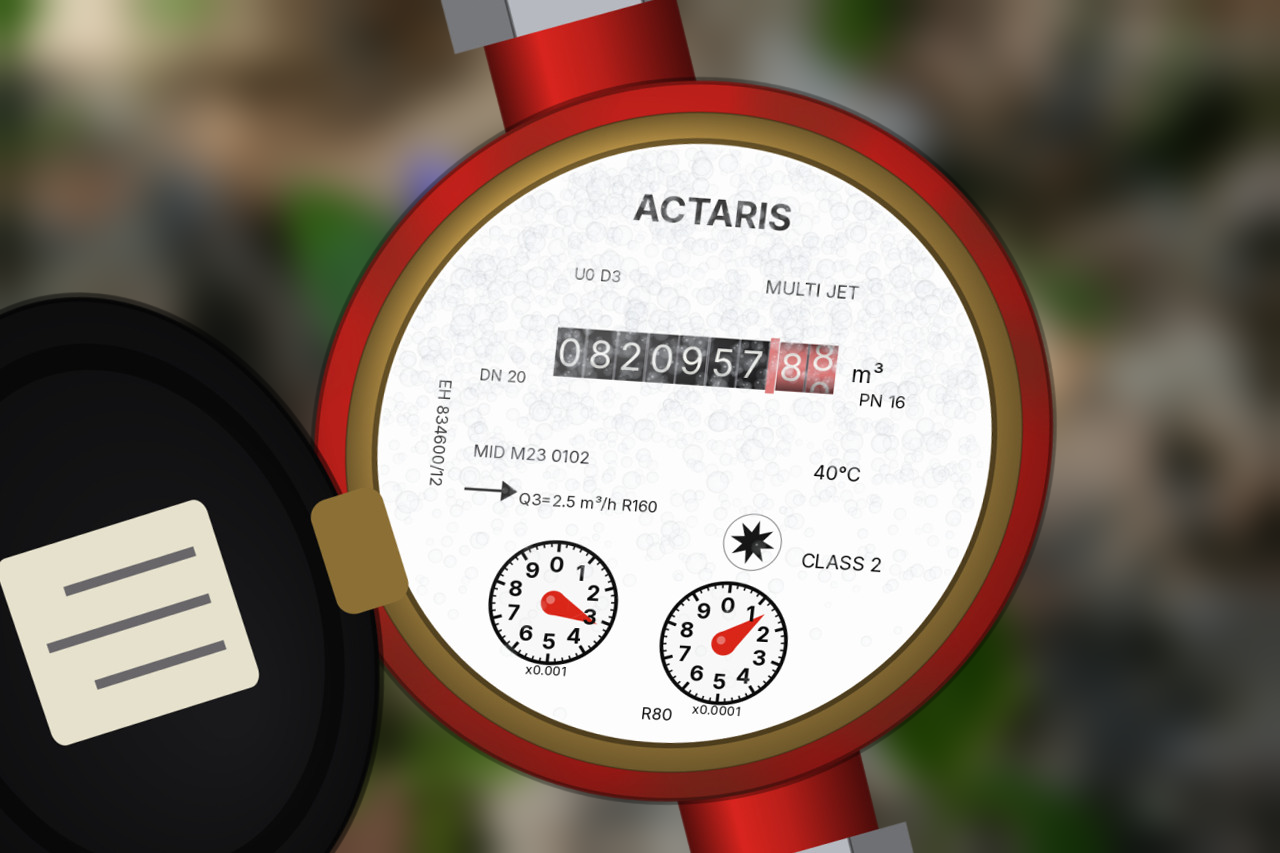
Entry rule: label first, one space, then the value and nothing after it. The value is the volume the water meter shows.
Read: 820957.8831 m³
